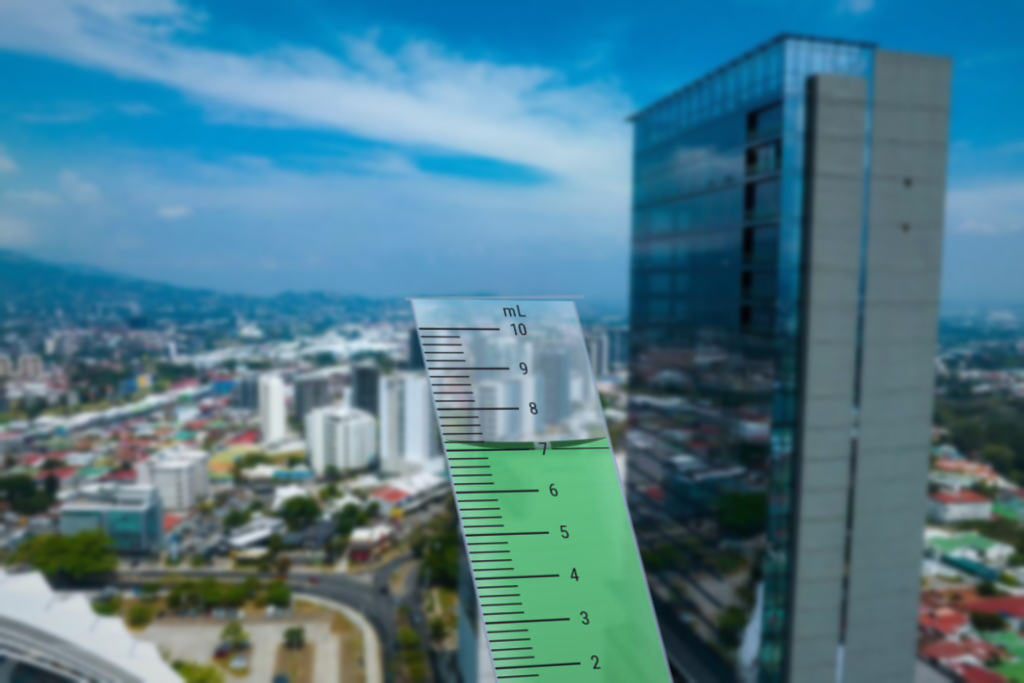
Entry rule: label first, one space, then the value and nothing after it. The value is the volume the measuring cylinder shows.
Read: 7 mL
